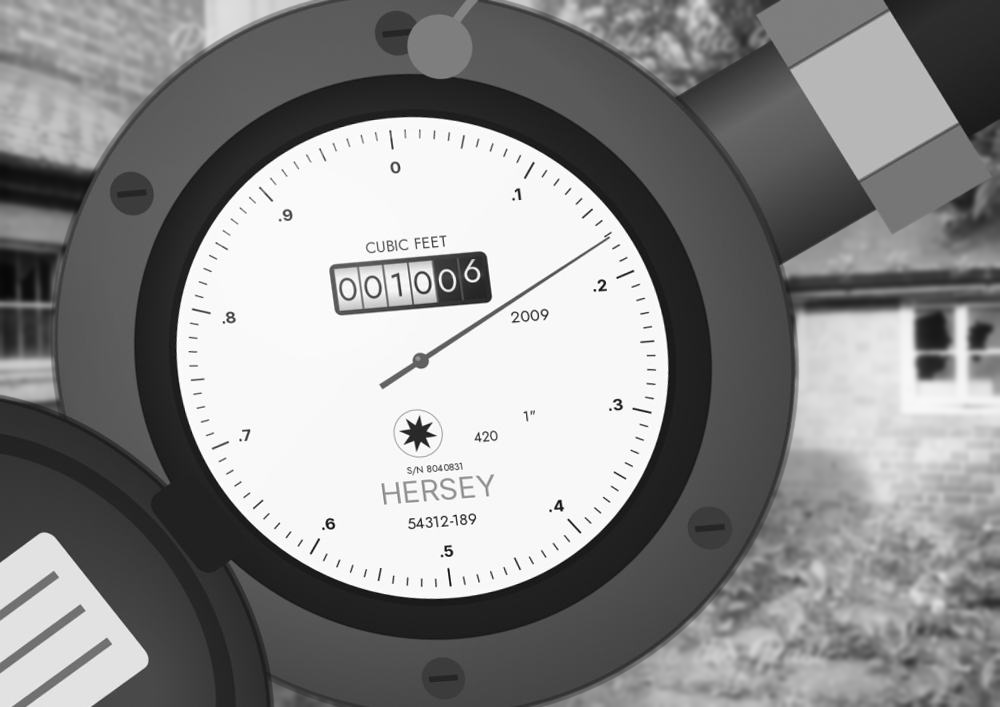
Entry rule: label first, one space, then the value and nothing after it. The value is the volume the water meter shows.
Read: 1006.17 ft³
